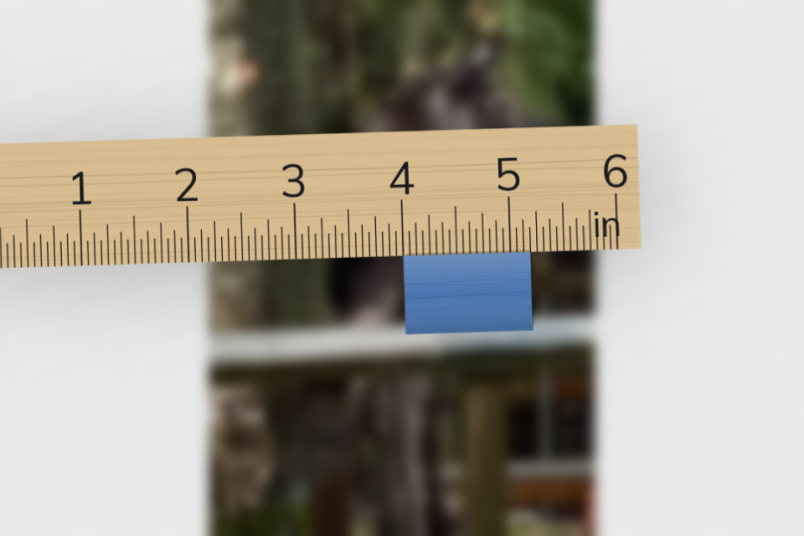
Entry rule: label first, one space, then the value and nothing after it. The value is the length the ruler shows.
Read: 1.1875 in
